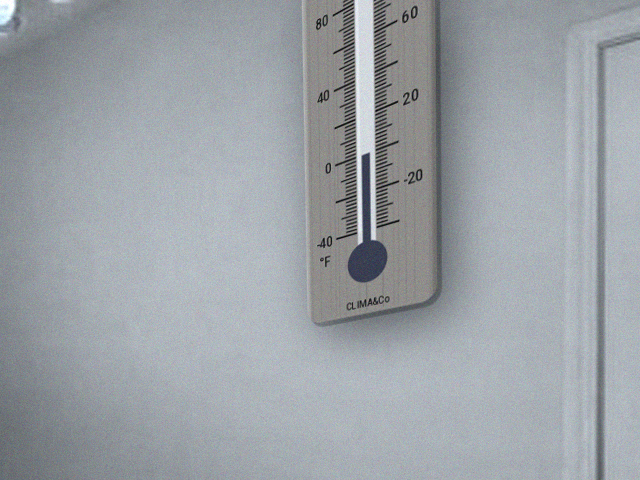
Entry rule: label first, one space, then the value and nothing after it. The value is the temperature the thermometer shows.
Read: 0 °F
